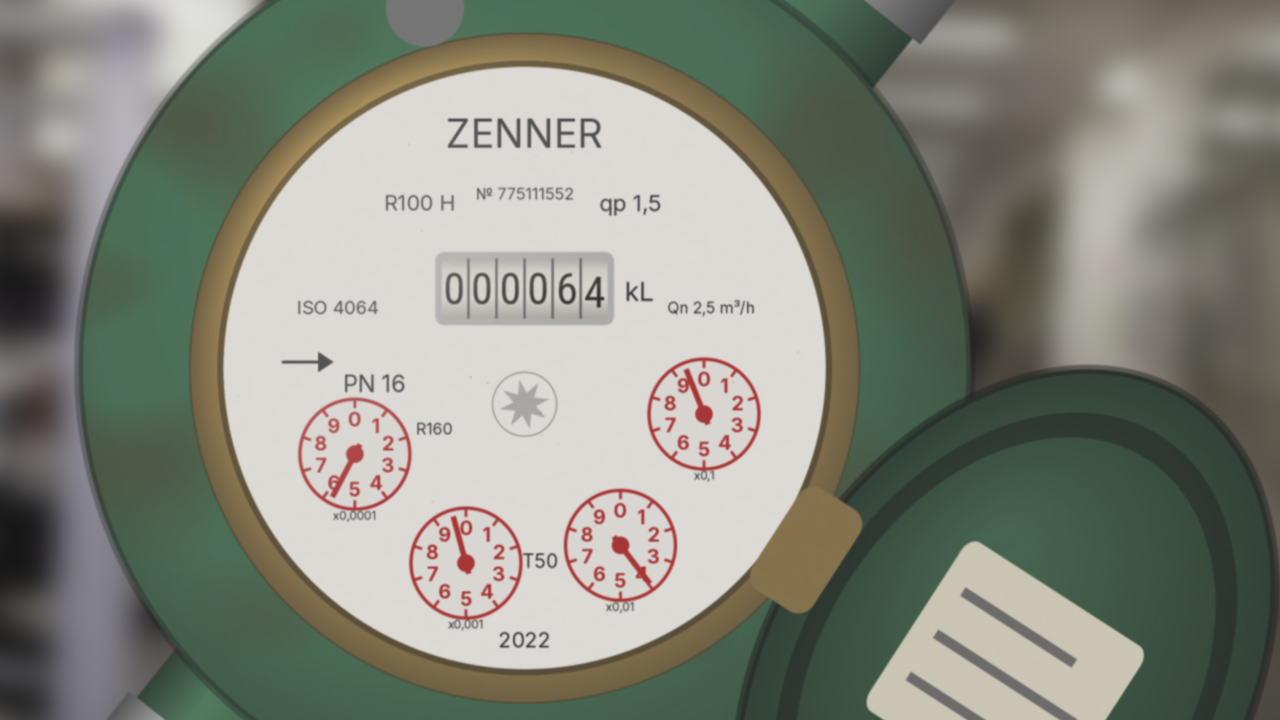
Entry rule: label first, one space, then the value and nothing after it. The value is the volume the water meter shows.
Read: 63.9395 kL
